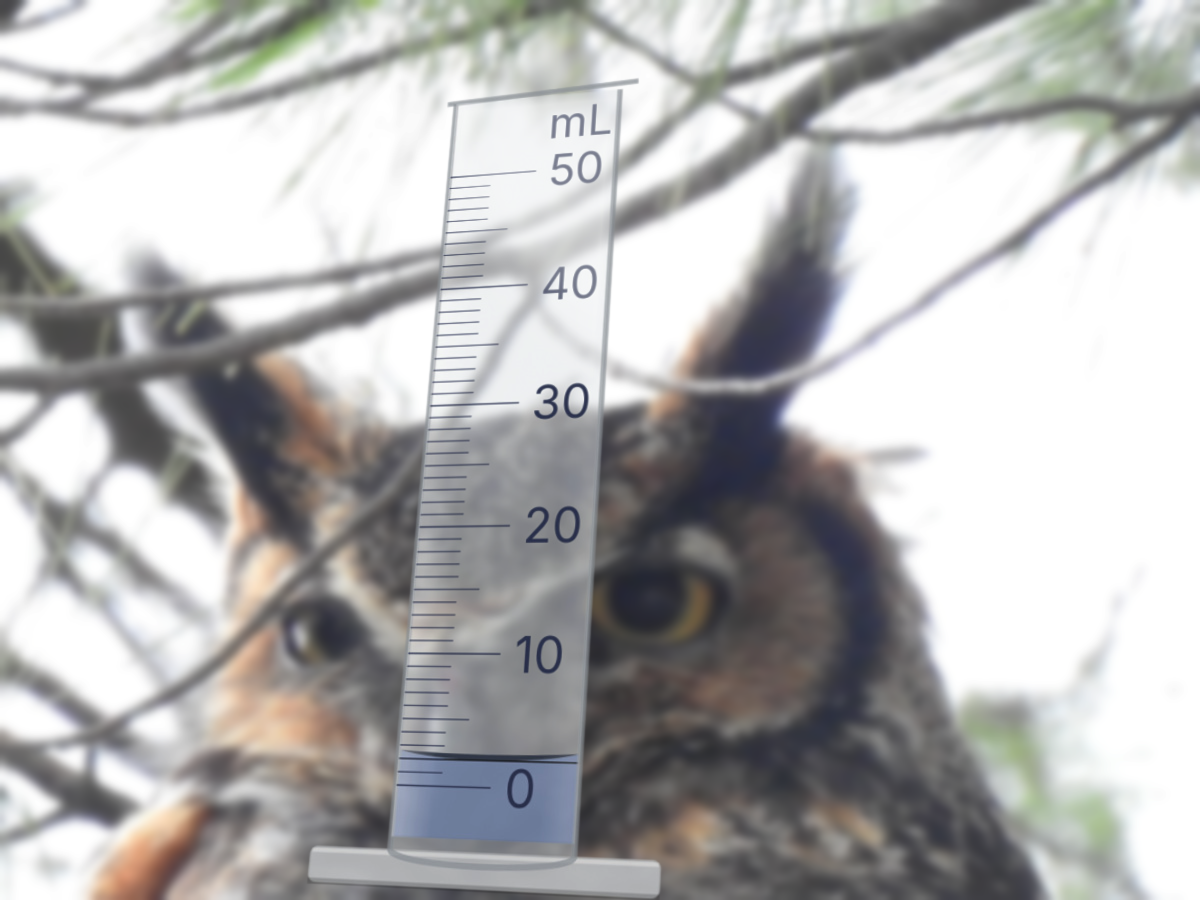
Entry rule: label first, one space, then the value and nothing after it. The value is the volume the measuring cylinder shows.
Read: 2 mL
